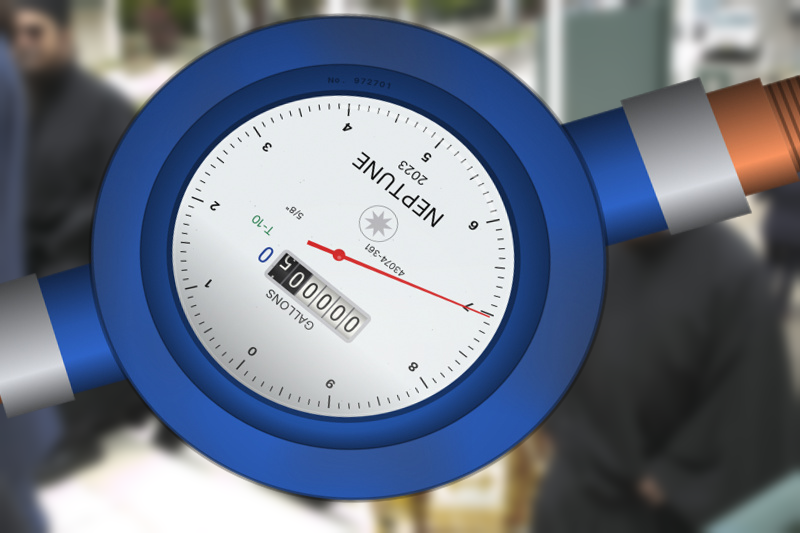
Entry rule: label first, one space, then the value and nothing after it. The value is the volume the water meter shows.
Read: 47.0 gal
